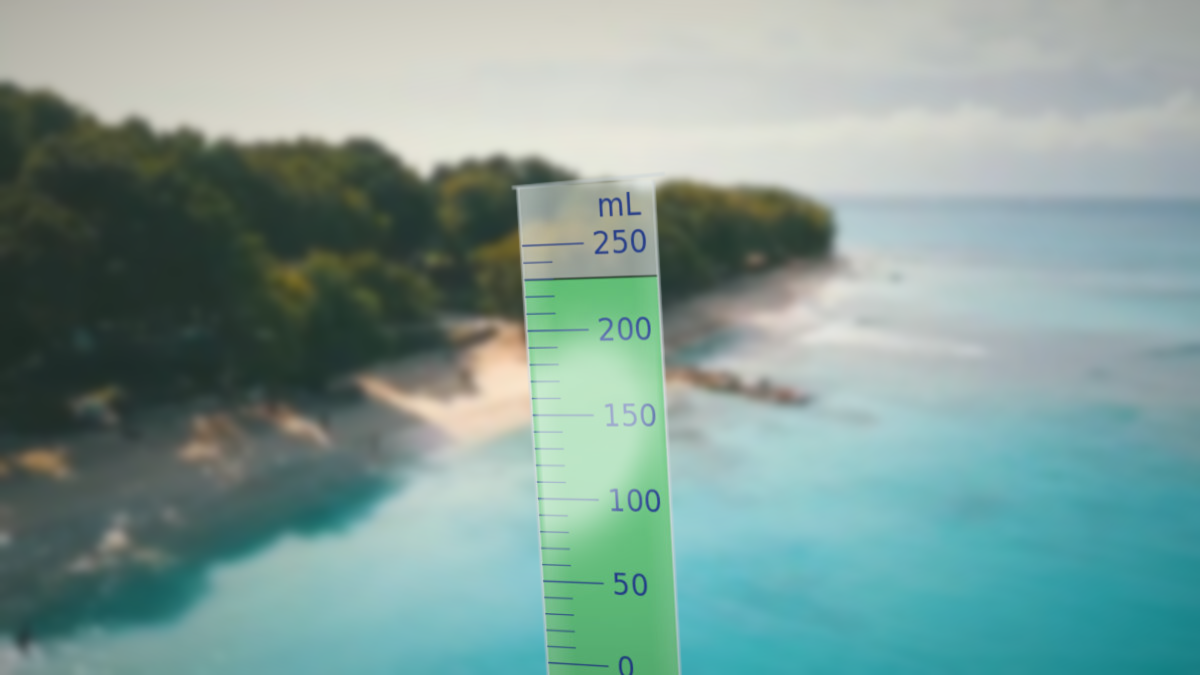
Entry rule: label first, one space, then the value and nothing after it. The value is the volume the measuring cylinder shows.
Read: 230 mL
